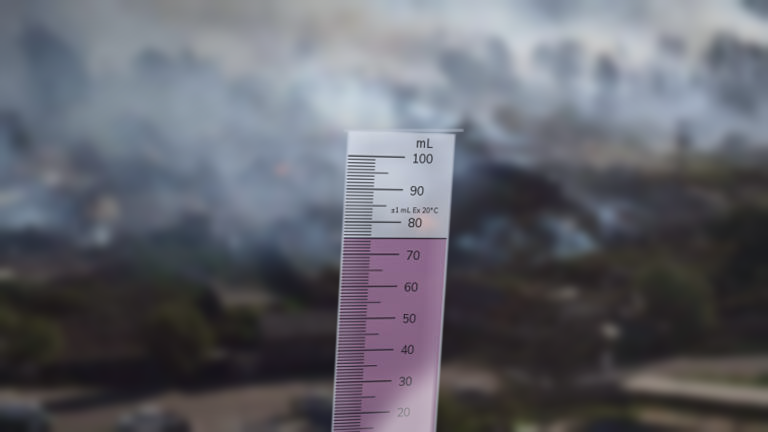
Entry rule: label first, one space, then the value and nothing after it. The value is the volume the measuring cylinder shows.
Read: 75 mL
